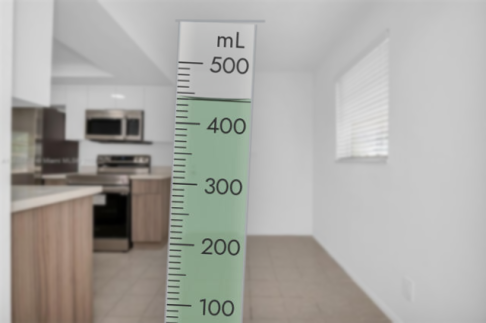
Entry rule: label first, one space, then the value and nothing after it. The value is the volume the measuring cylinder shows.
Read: 440 mL
